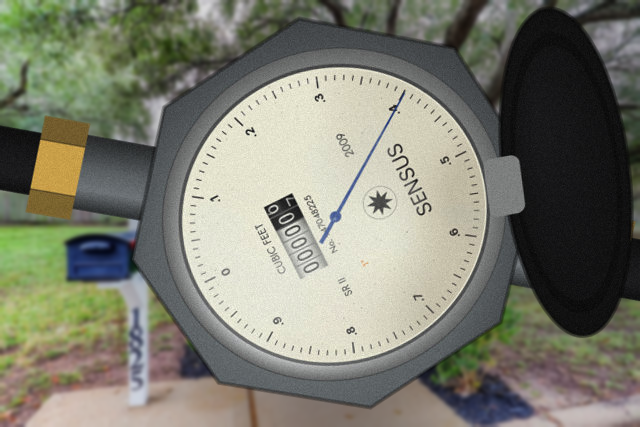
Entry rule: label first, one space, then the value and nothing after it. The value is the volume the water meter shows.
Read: 6.40 ft³
